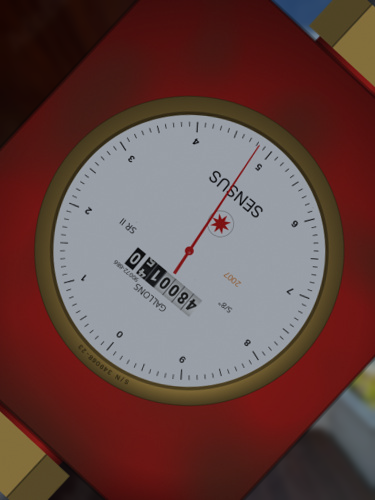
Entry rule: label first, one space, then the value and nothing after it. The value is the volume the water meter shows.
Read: 4800144.8 gal
